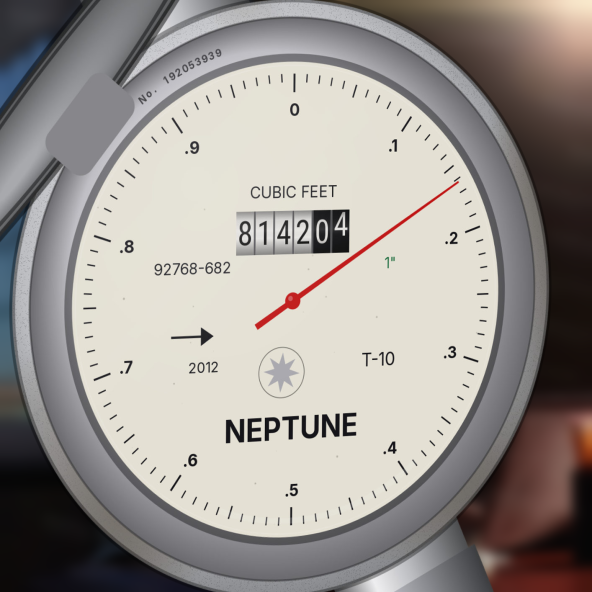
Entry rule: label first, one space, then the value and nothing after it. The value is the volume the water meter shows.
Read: 814204.16 ft³
